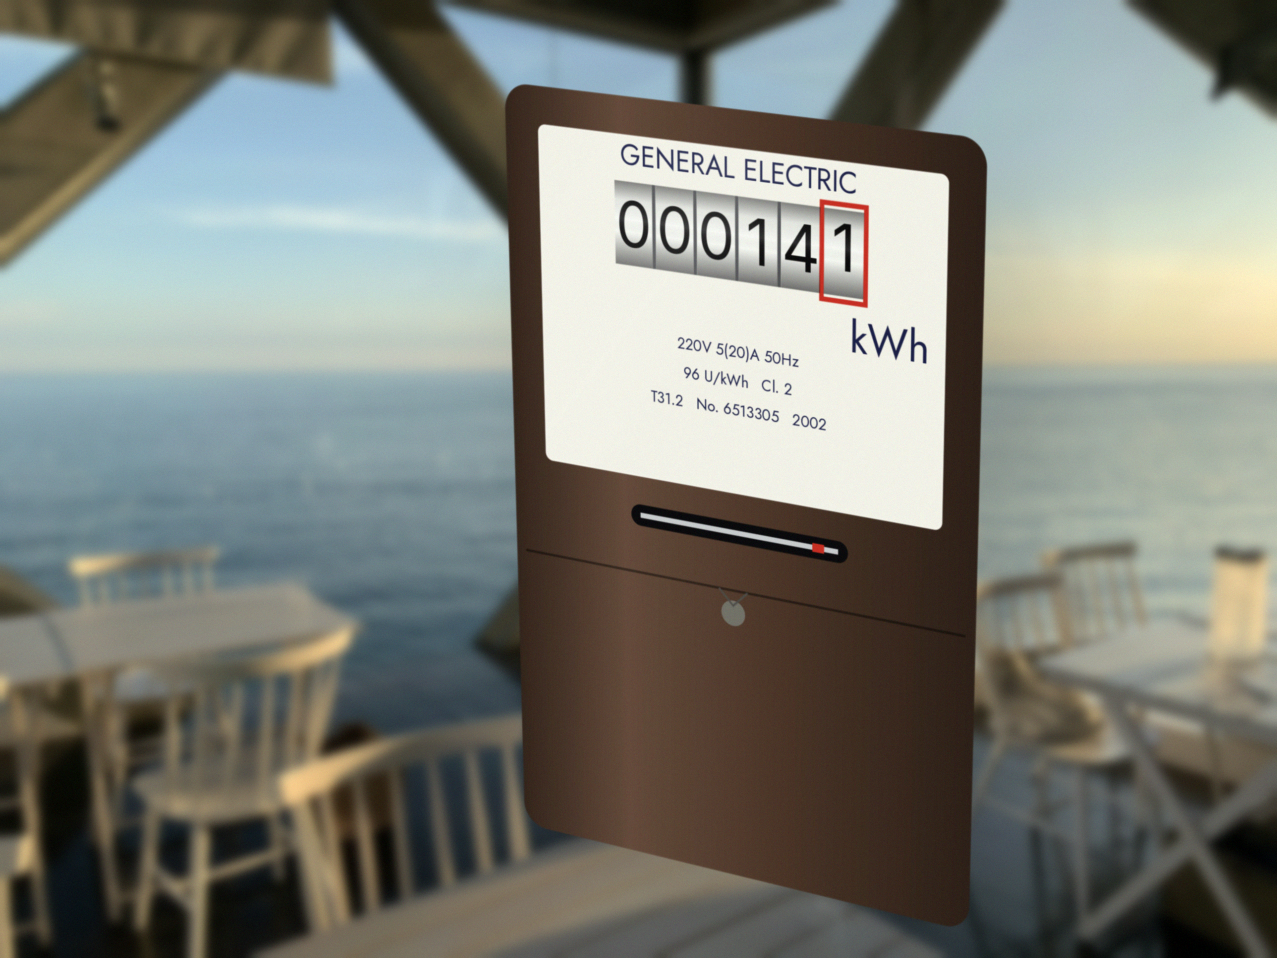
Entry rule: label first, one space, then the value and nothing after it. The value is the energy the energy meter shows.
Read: 14.1 kWh
